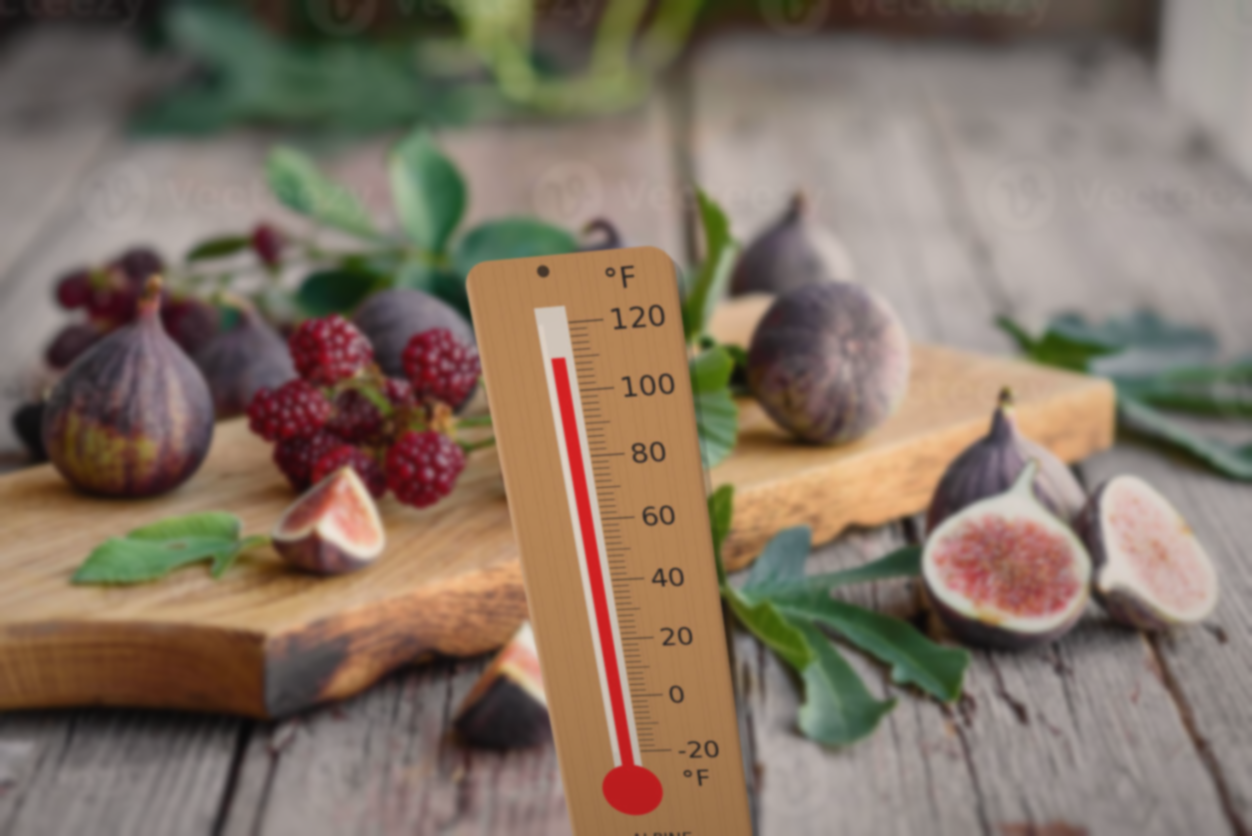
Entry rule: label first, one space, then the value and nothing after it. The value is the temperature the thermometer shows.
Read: 110 °F
